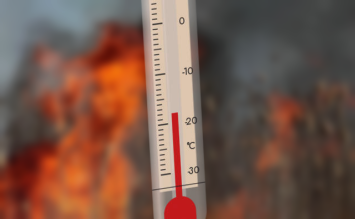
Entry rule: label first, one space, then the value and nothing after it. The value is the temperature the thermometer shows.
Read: -18 °C
